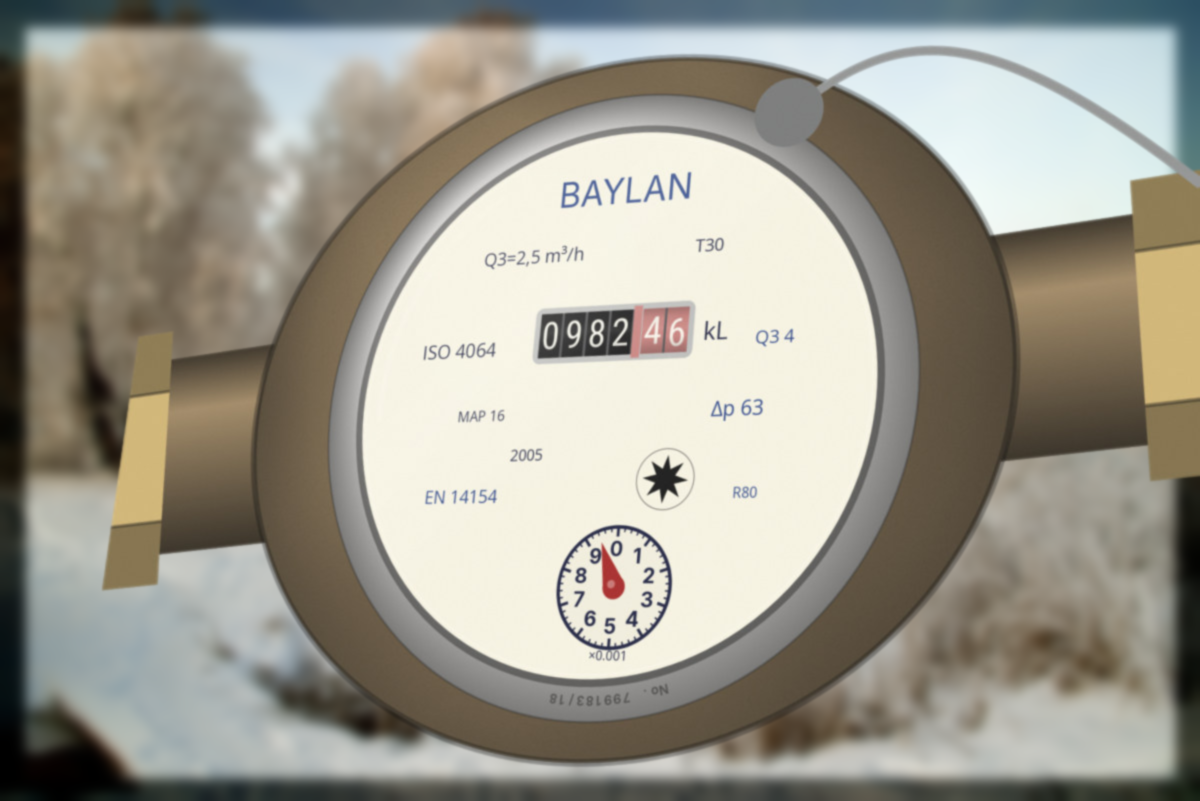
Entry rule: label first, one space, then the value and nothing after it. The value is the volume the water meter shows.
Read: 982.459 kL
